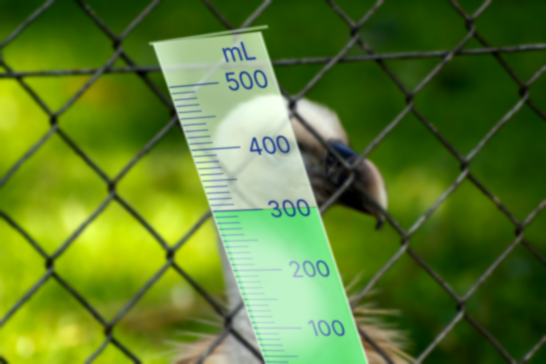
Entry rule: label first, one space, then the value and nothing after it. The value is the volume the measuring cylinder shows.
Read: 300 mL
